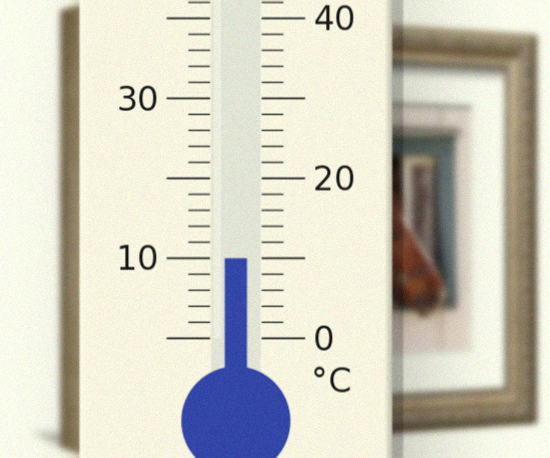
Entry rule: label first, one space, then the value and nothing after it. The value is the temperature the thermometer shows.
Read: 10 °C
